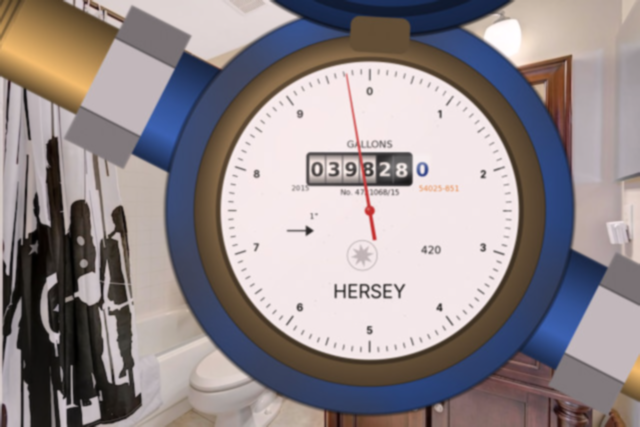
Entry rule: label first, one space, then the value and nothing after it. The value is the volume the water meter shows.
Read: 398279.7 gal
